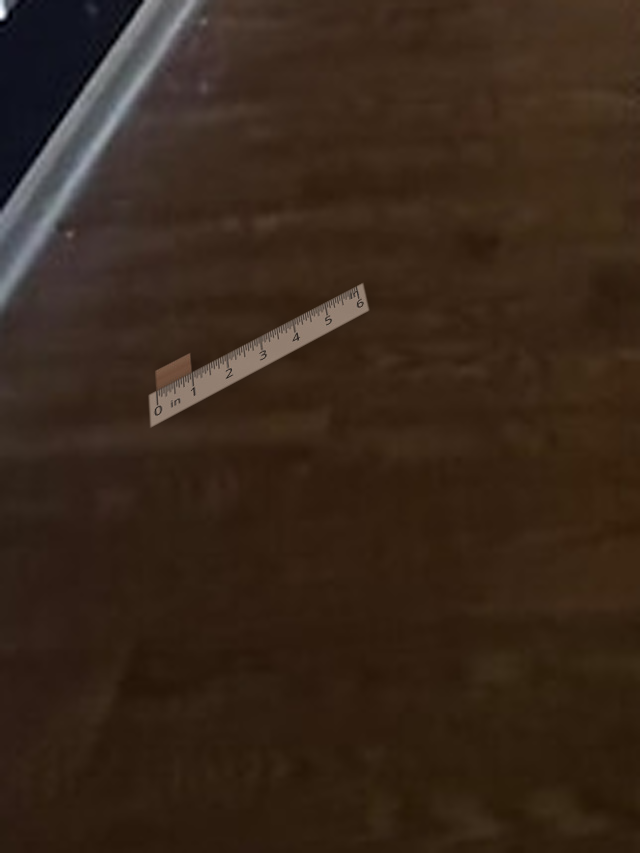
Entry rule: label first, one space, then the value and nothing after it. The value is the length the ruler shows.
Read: 1 in
